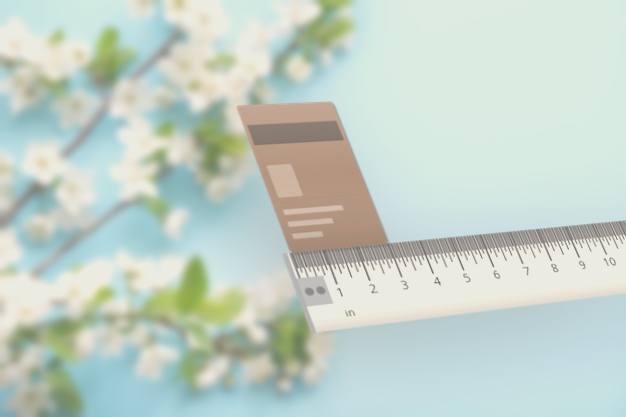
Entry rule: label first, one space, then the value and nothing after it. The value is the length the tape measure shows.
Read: 3 in
